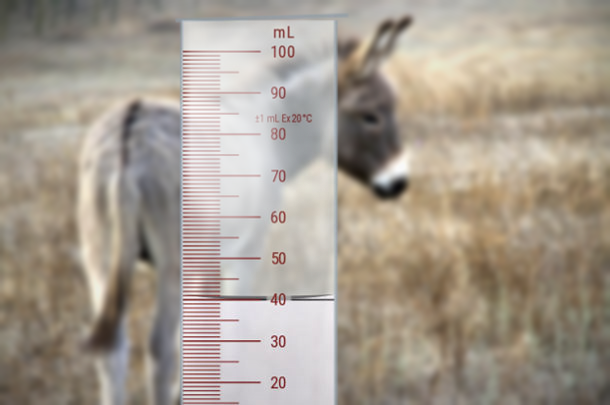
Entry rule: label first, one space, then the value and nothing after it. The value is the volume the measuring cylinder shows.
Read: 40 mL
